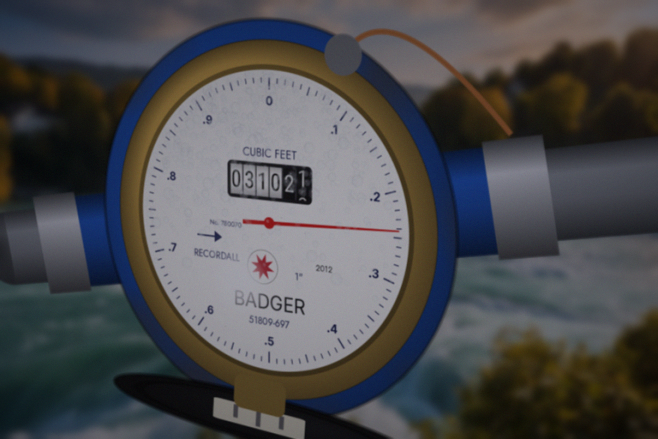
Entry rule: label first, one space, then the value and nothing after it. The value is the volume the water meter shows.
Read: 31021.24 ft³
